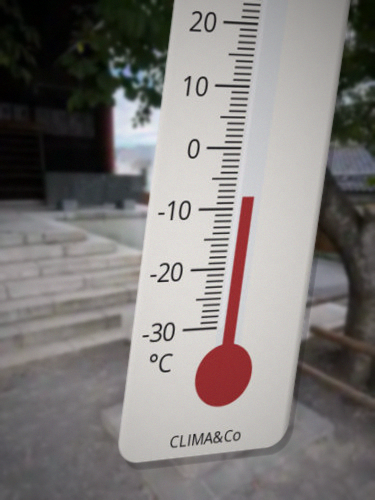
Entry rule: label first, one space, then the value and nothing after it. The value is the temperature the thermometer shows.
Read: -8 °C
